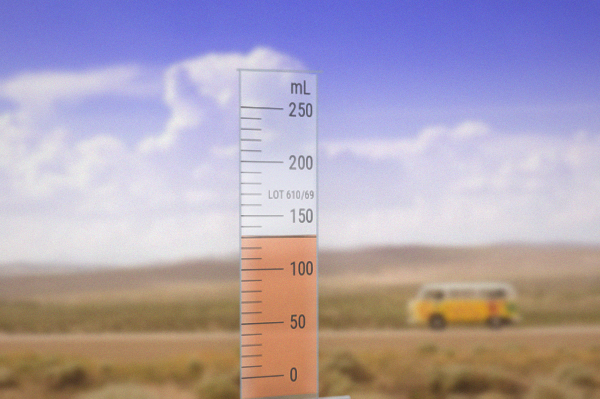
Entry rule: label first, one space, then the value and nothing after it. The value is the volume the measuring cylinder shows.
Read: 130 mL
